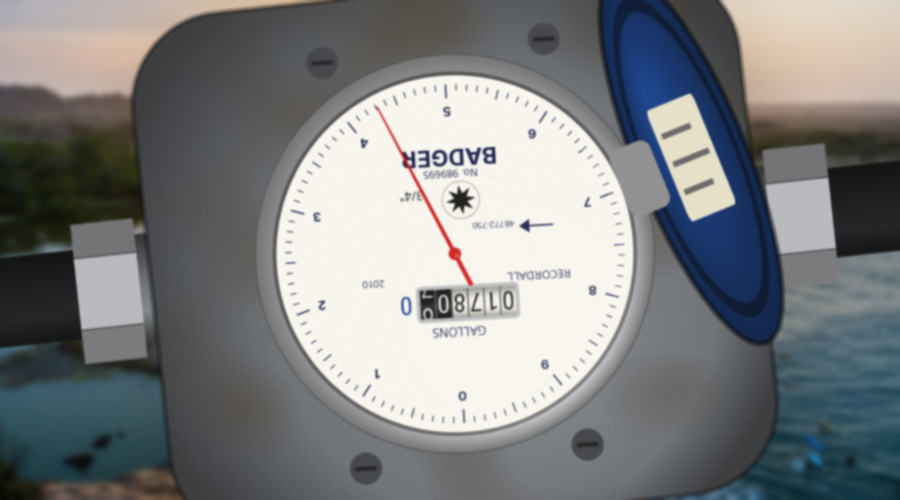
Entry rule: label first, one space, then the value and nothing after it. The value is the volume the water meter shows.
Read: 178064.3 gal
